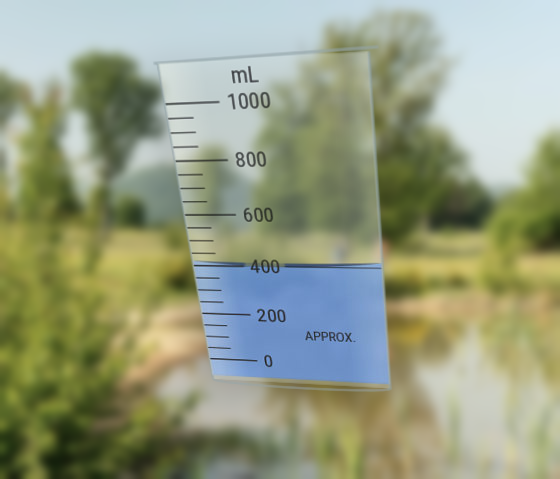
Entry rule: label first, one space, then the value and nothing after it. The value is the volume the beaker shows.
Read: 400 mL
